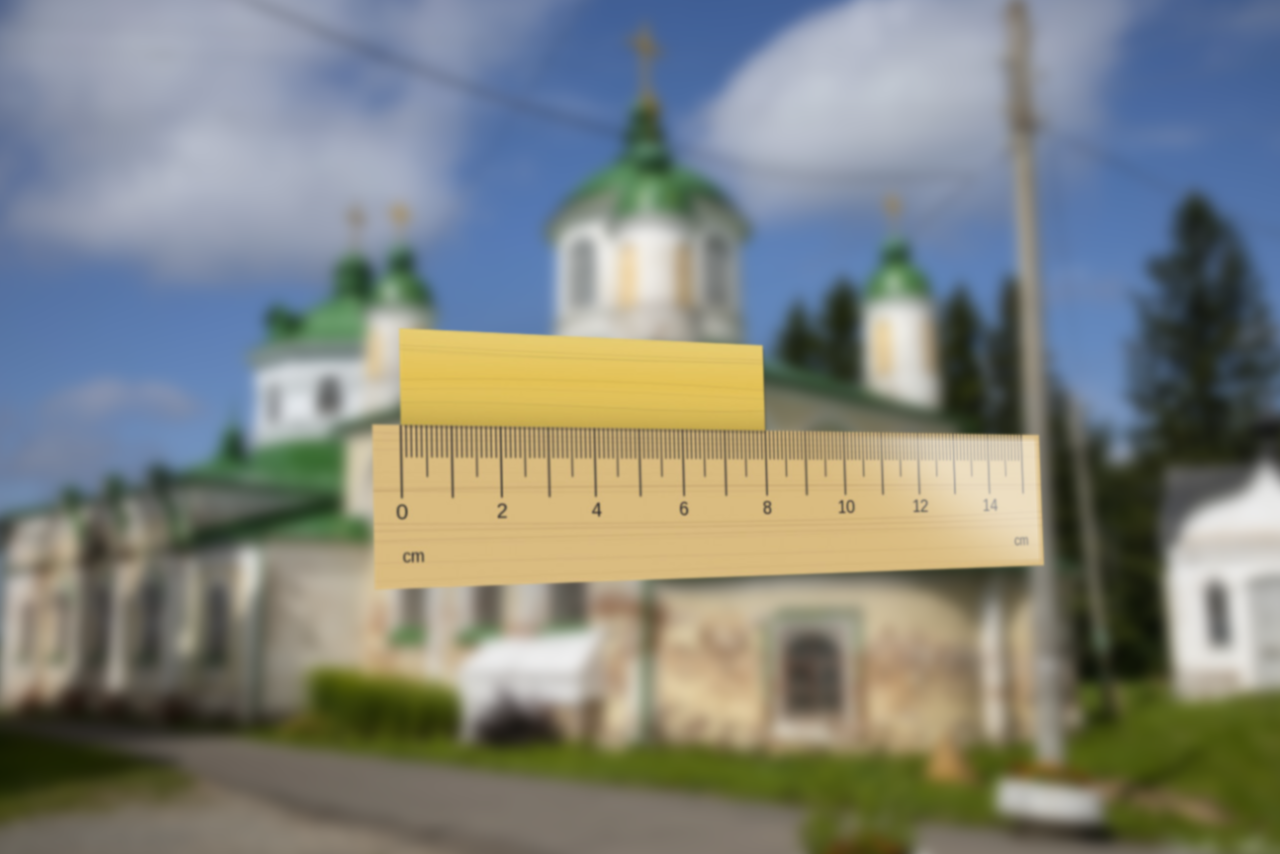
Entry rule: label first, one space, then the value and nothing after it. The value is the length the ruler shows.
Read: 8 cm
